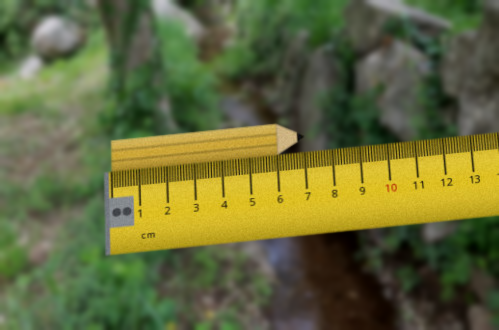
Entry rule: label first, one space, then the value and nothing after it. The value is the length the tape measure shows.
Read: 7 cm
